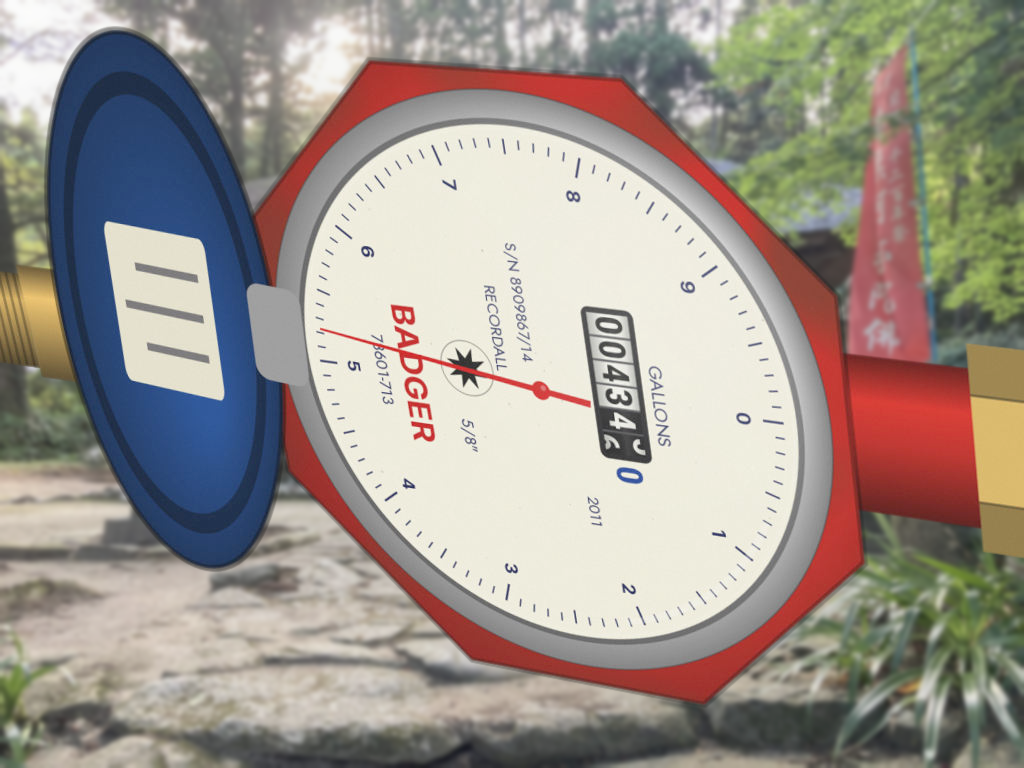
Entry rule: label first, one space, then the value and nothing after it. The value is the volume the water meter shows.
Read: 43455.2 gal
